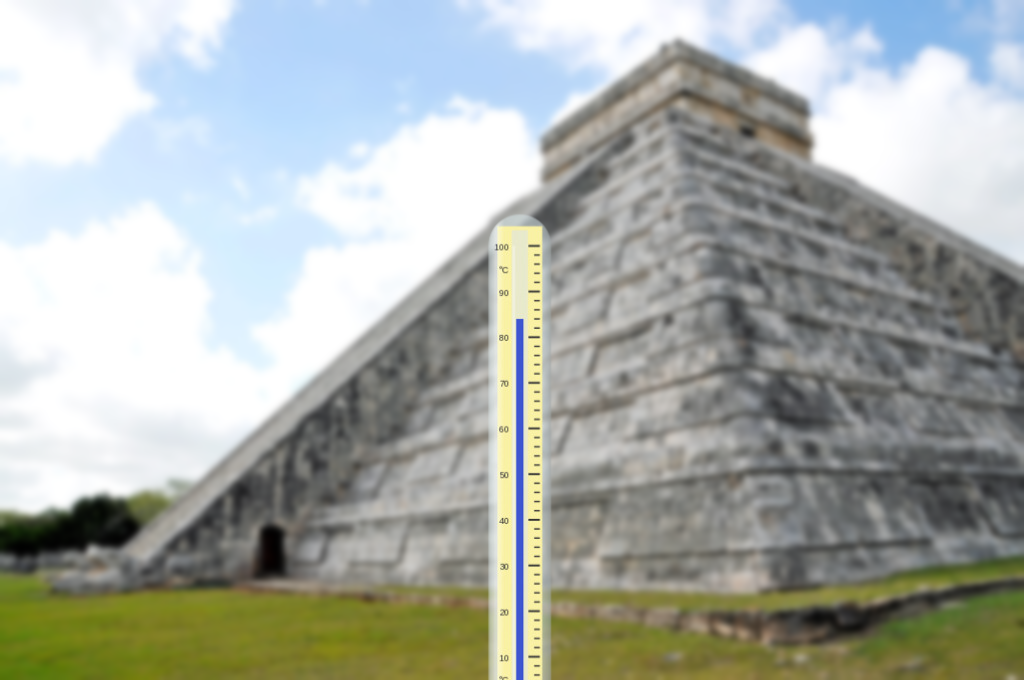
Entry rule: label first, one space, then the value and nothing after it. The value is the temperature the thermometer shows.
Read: 84 °C
